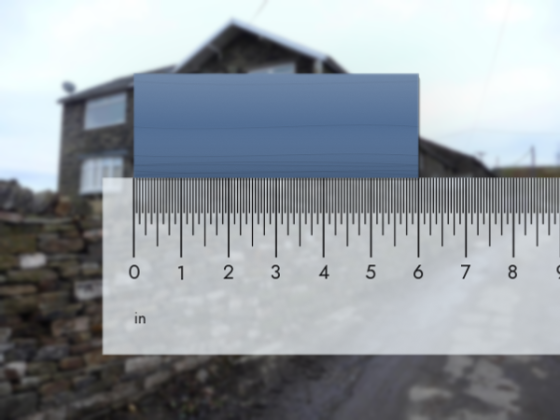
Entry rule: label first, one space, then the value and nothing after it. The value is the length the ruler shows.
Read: 6 in
